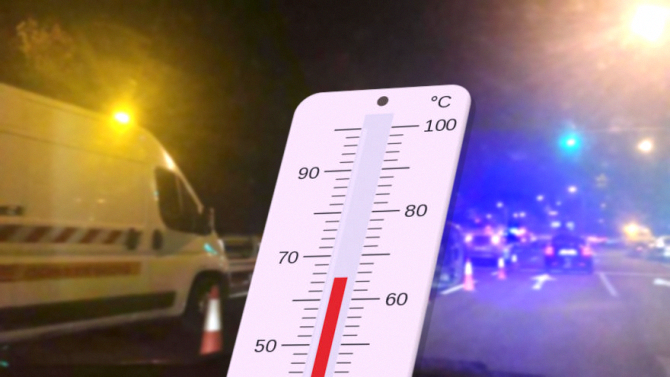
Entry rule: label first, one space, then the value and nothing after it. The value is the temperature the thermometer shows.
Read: 65 °C
